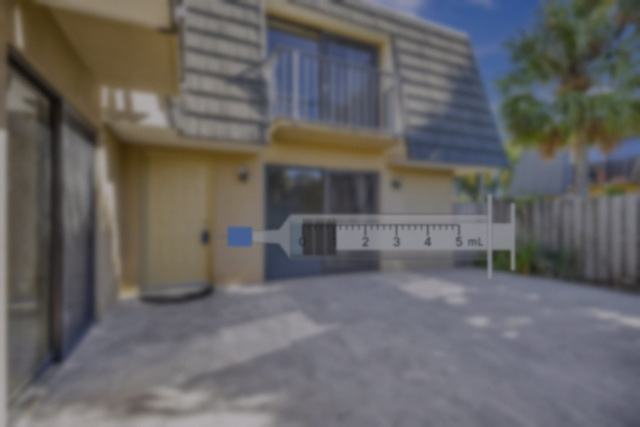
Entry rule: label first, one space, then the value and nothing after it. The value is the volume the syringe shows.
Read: 0 mL
